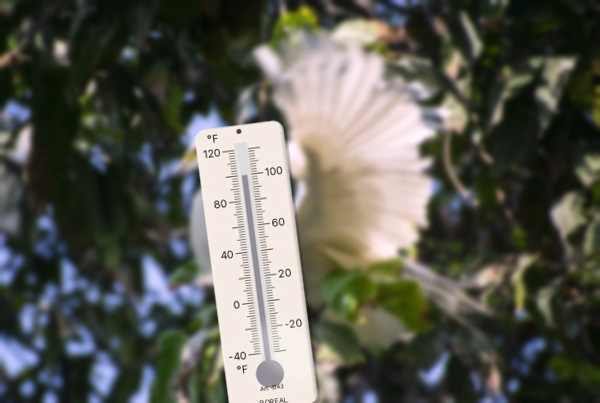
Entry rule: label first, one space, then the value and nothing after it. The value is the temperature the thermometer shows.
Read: 100 °F
